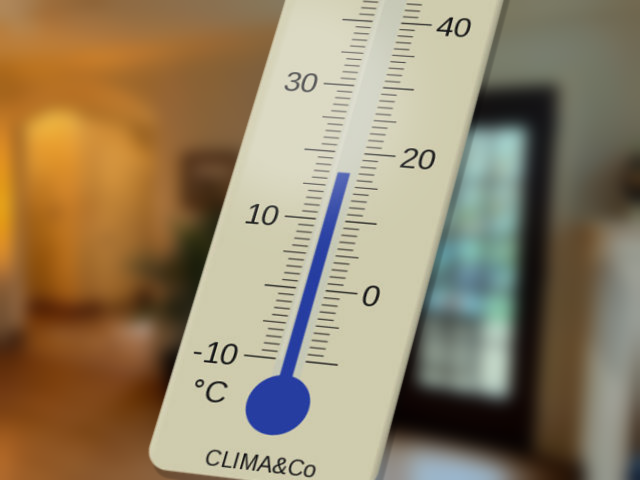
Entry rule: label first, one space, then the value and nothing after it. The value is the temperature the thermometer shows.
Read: 17 °C
